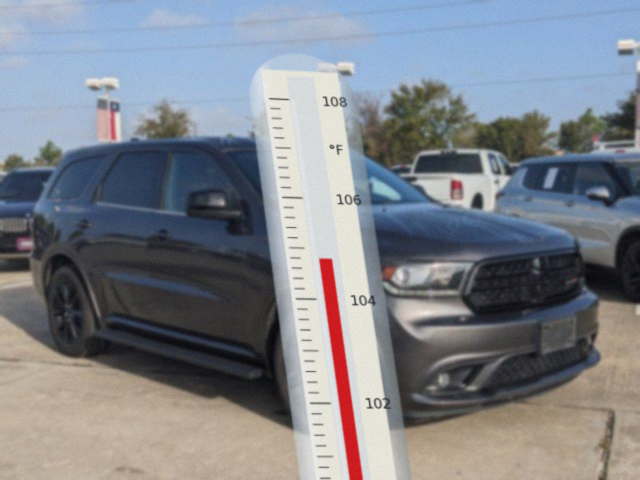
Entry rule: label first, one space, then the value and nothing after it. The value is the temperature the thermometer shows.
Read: 104.8 °F
